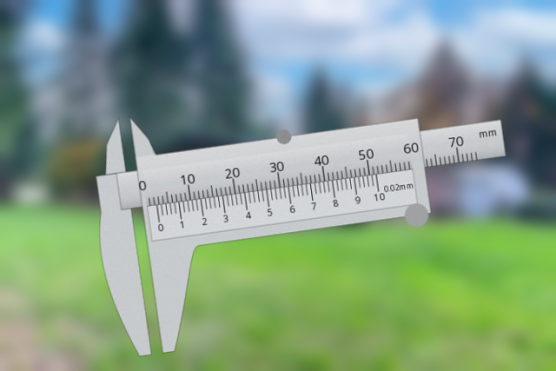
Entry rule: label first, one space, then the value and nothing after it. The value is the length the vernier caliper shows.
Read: 2.5 mm
